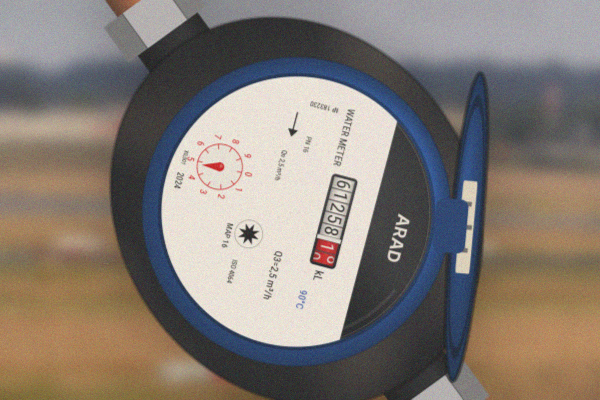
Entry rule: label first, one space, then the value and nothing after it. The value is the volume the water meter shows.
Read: 61258.184 kL
